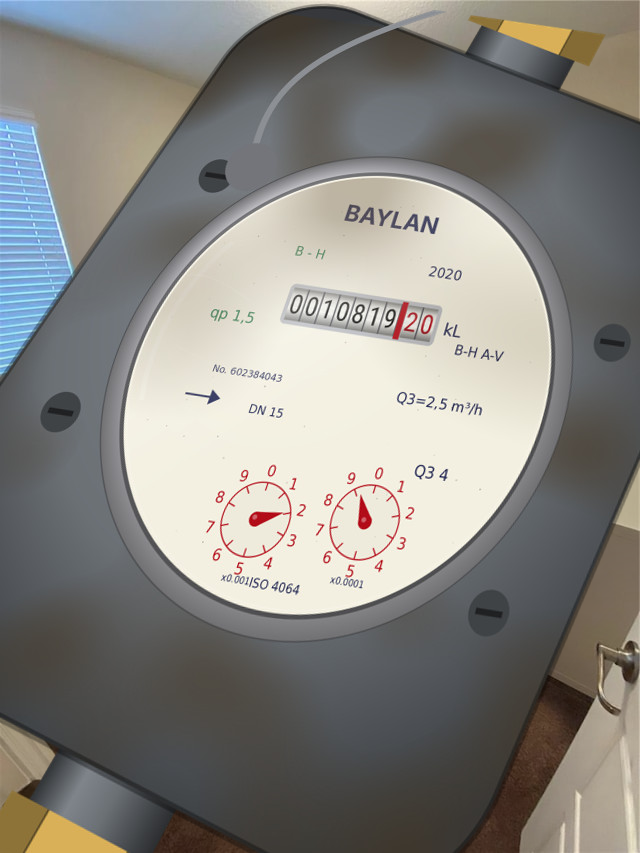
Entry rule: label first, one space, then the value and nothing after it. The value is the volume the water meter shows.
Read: 10819.2019 kL
